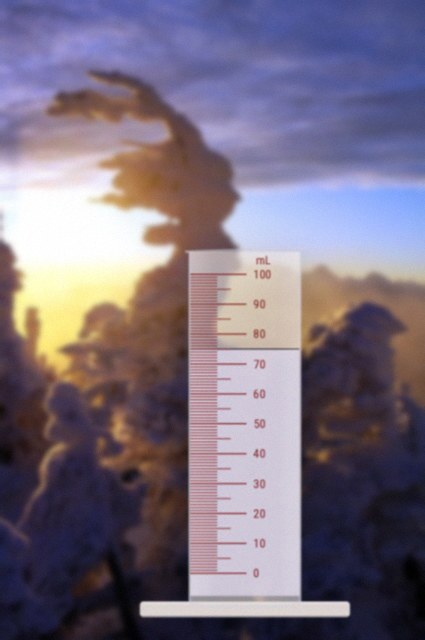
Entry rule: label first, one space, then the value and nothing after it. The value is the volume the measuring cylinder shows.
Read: 75 mL
